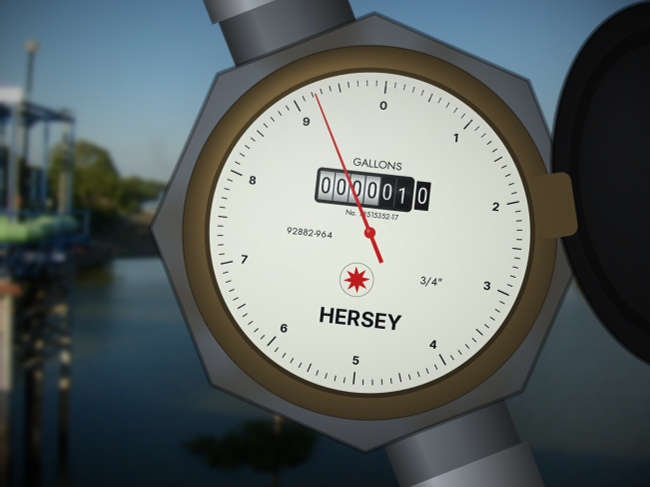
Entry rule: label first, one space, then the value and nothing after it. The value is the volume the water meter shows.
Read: 9.2 gal
